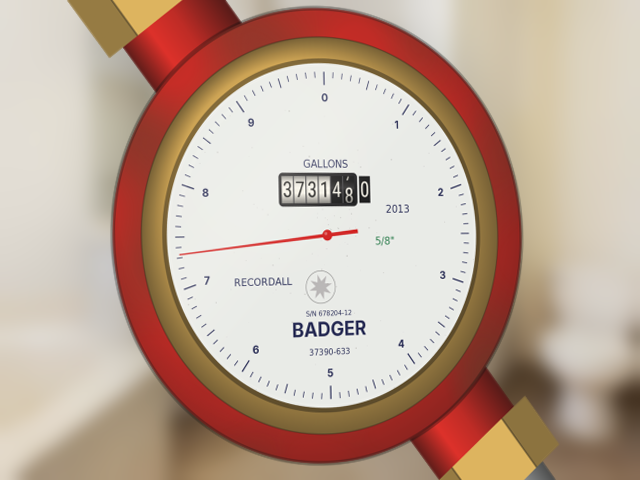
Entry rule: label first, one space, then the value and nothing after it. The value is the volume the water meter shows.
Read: 3731477.3 gal
